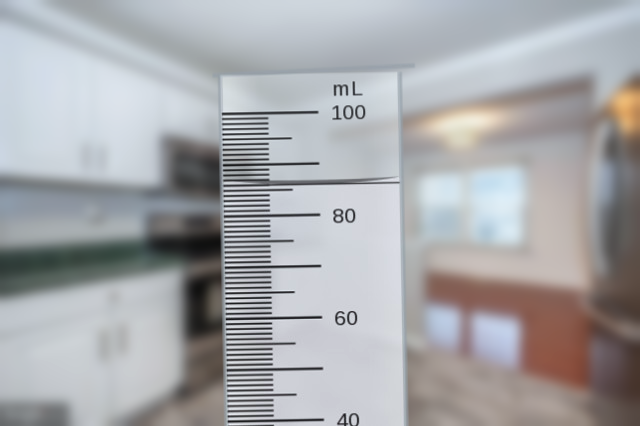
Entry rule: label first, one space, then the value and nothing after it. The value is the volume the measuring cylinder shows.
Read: 86 mL
